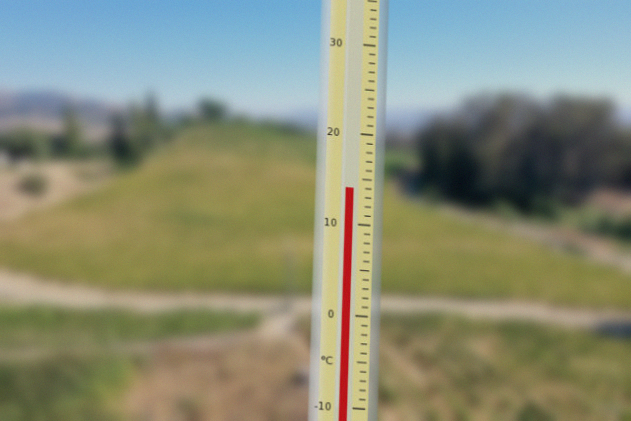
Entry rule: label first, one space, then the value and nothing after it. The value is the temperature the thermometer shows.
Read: 14 °C
